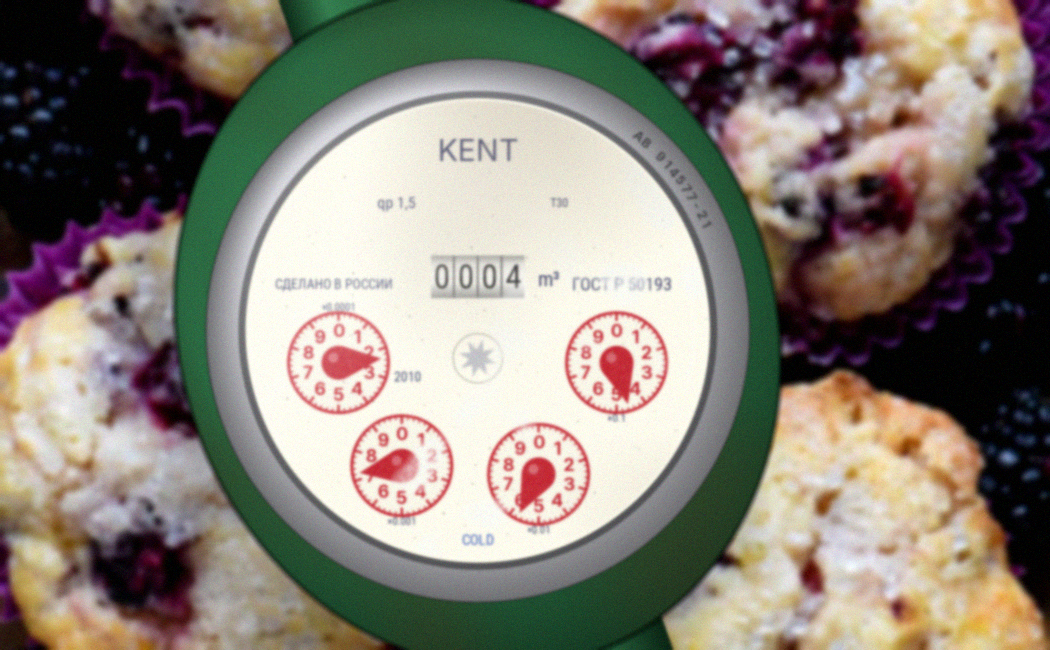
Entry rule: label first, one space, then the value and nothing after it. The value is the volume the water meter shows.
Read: 4.4572 m³
